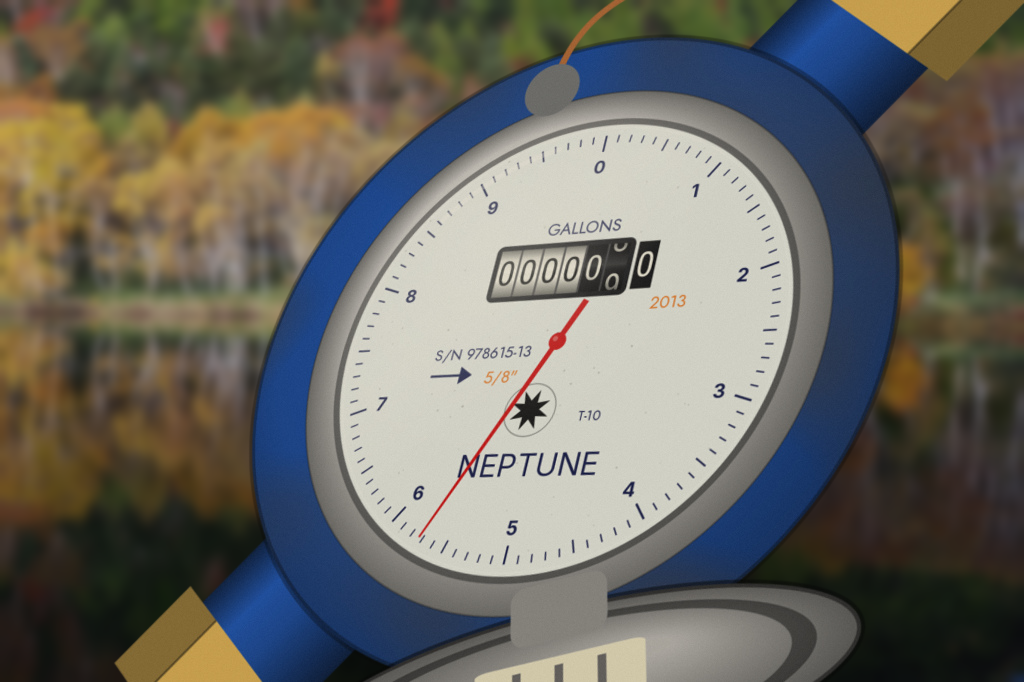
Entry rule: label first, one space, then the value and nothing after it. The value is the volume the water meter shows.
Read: 85.7 gal
